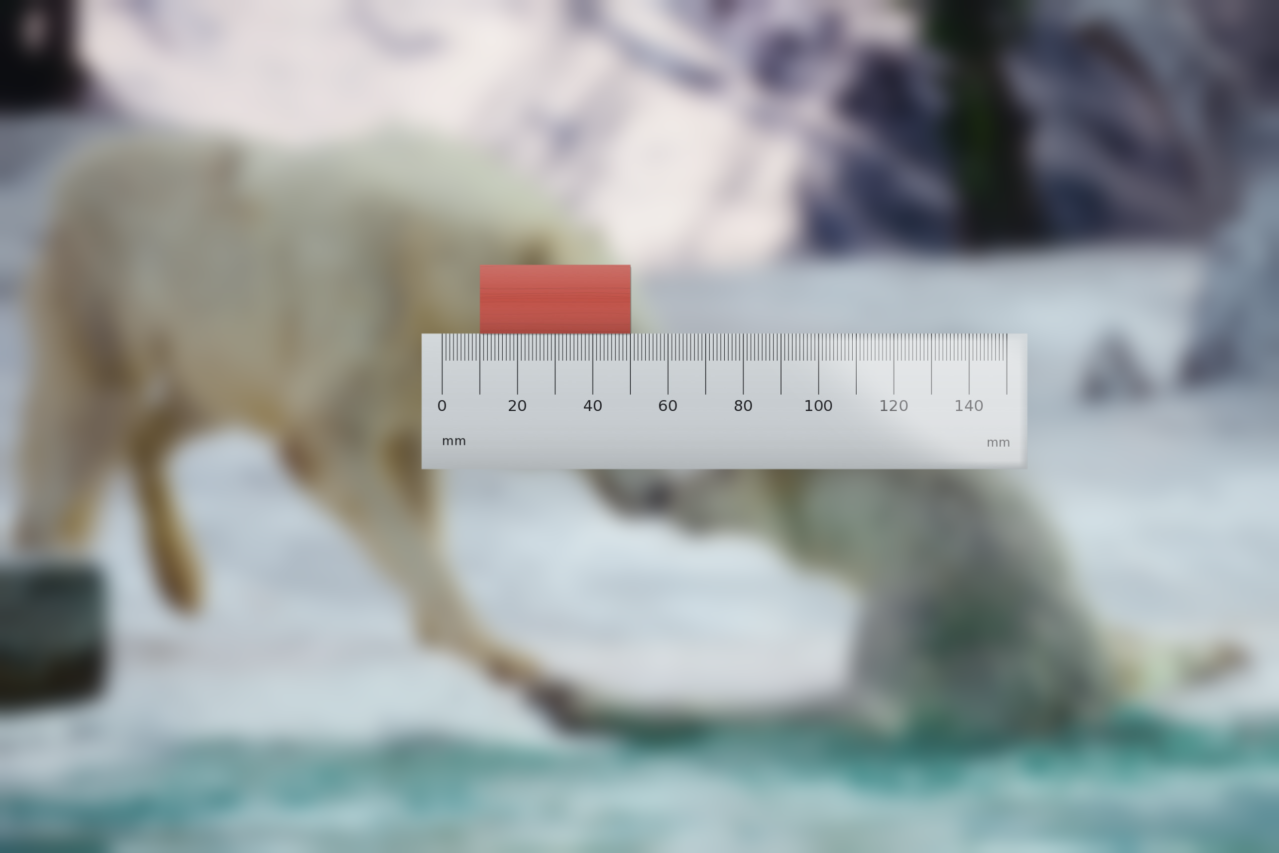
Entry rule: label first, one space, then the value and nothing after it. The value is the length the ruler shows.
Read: 40 mm
